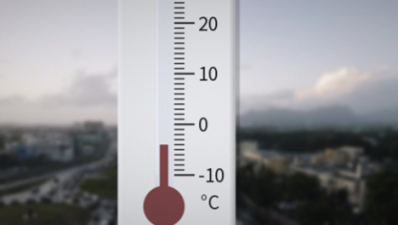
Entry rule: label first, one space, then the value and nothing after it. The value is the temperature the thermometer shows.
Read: -4 °C
